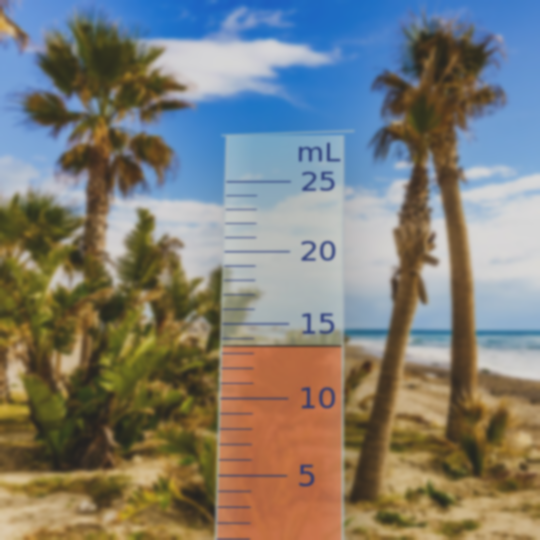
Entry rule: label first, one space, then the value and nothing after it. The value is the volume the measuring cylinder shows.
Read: 13.5 mL
